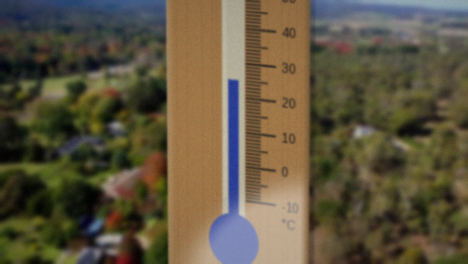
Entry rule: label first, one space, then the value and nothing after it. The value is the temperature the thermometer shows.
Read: 25 °C
